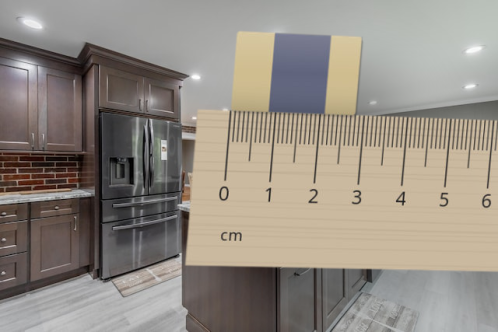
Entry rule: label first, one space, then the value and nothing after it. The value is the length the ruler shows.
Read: 2.8 cm
